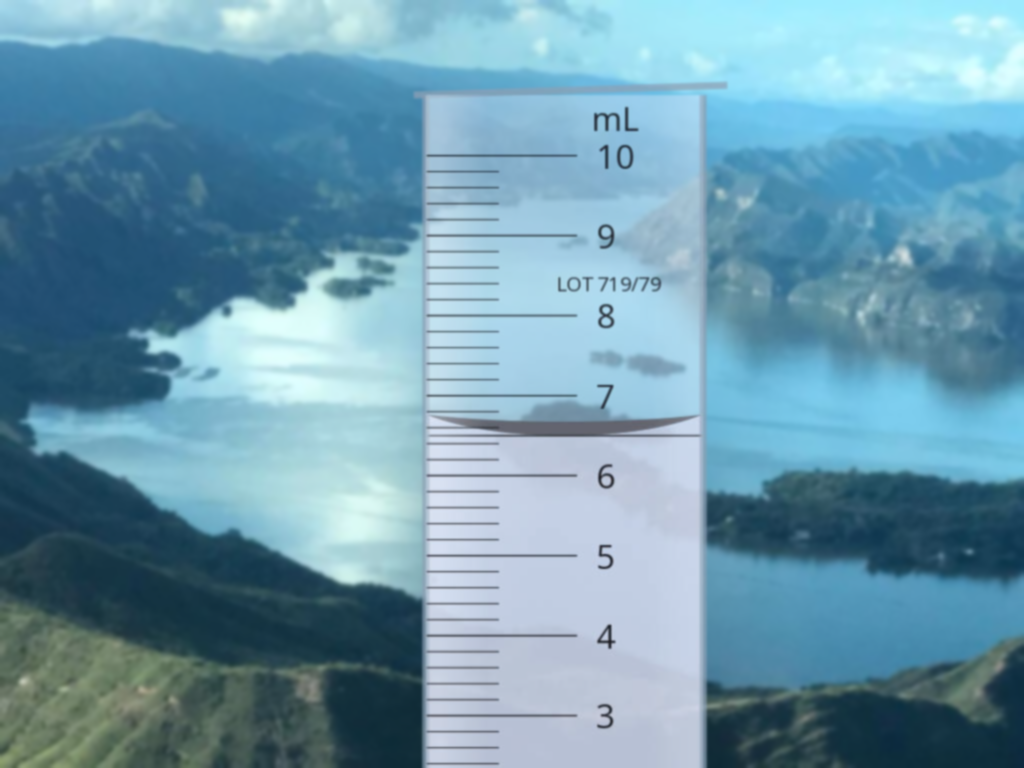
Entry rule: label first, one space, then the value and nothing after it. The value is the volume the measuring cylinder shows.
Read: 6.5 mL
